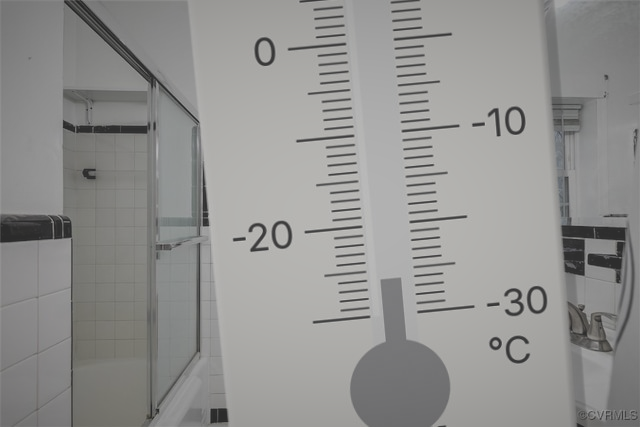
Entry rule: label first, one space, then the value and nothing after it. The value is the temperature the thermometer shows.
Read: -26 °C
